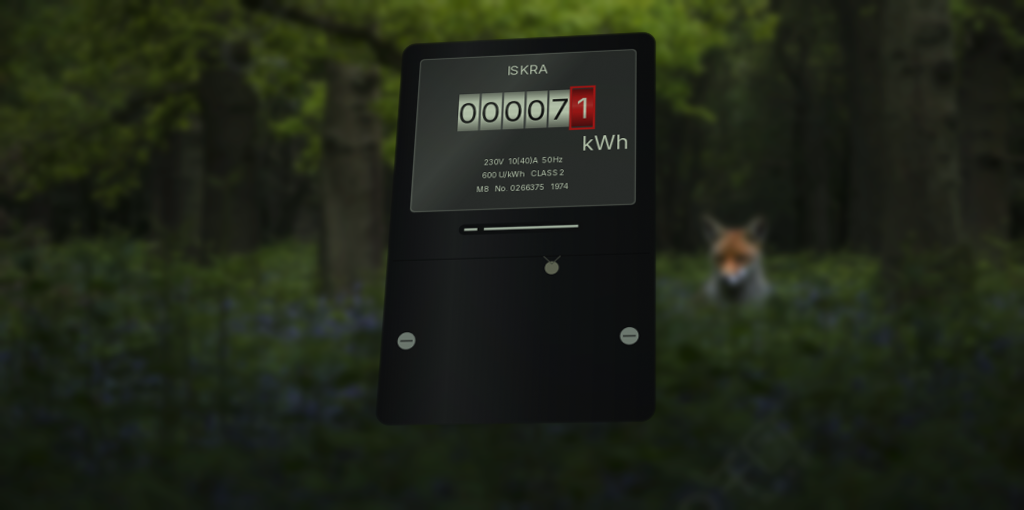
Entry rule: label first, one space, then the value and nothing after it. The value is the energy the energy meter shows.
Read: 7.1 kWh
